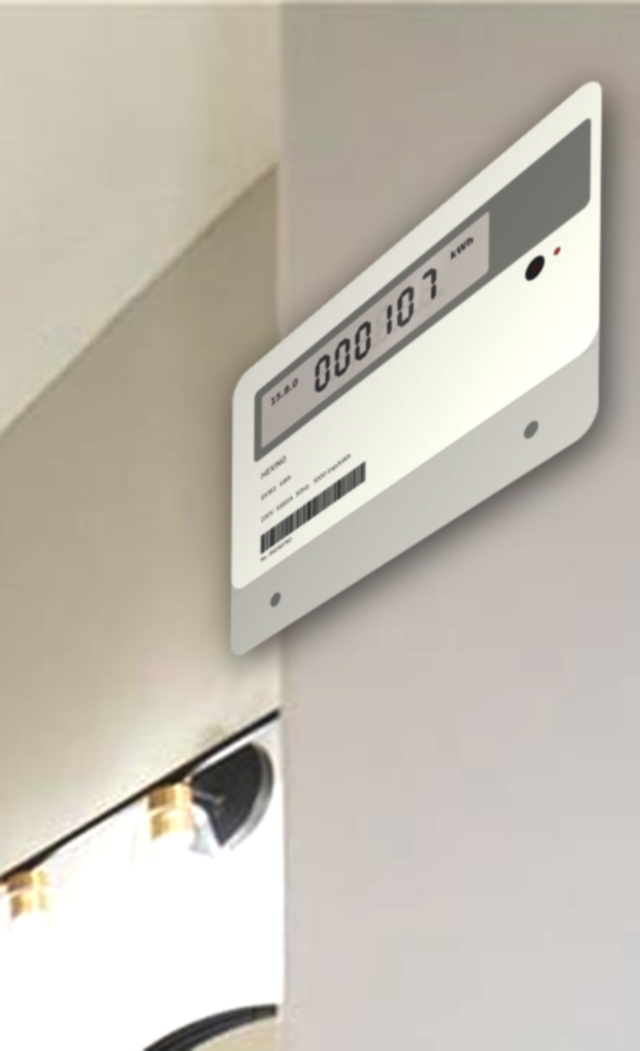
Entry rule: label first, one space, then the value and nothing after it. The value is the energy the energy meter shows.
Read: 107 kWh
